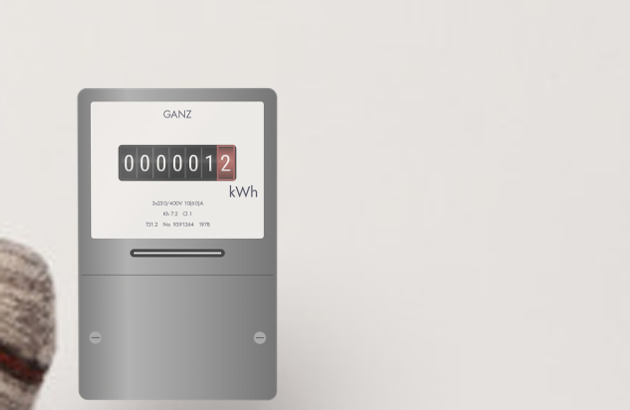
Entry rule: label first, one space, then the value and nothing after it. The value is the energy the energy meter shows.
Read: 1.2 kWh
